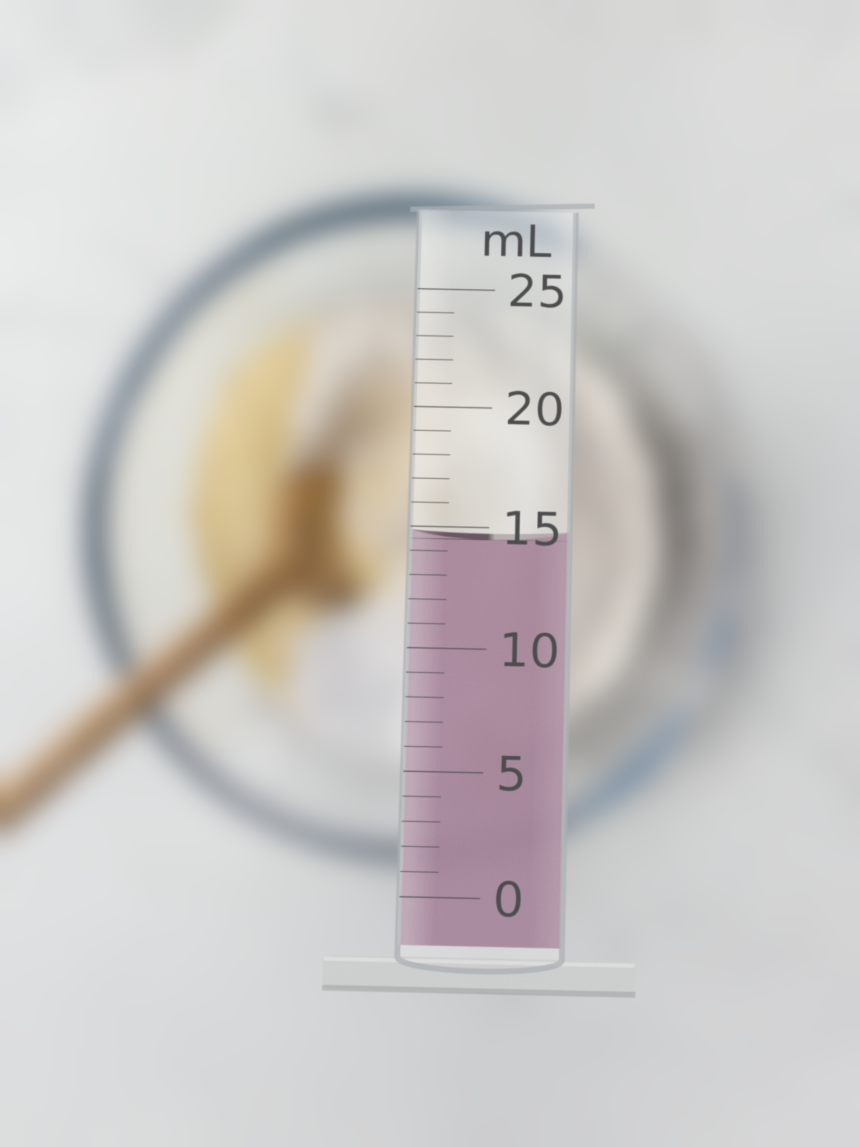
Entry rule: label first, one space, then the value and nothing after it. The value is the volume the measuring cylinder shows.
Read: 14.5 mL
